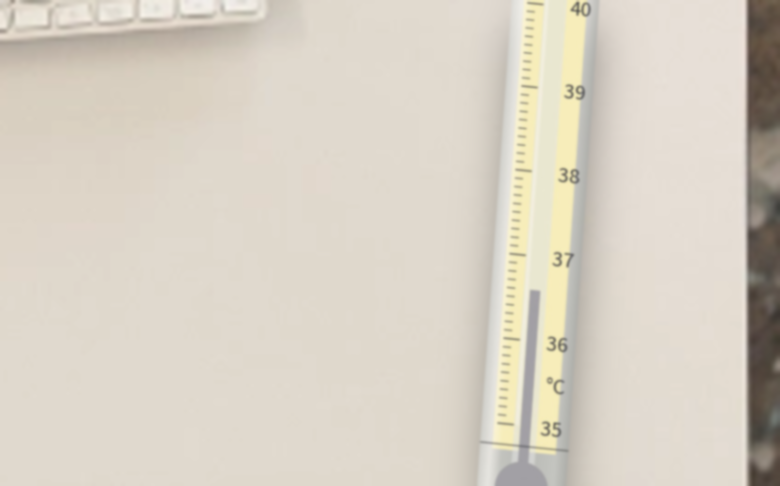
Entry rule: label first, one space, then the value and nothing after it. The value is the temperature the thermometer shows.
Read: 36.6 °C
